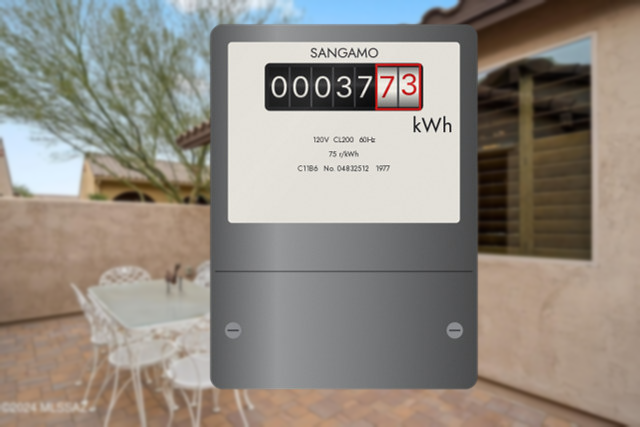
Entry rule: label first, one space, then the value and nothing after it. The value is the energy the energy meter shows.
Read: 37.73 kWh
